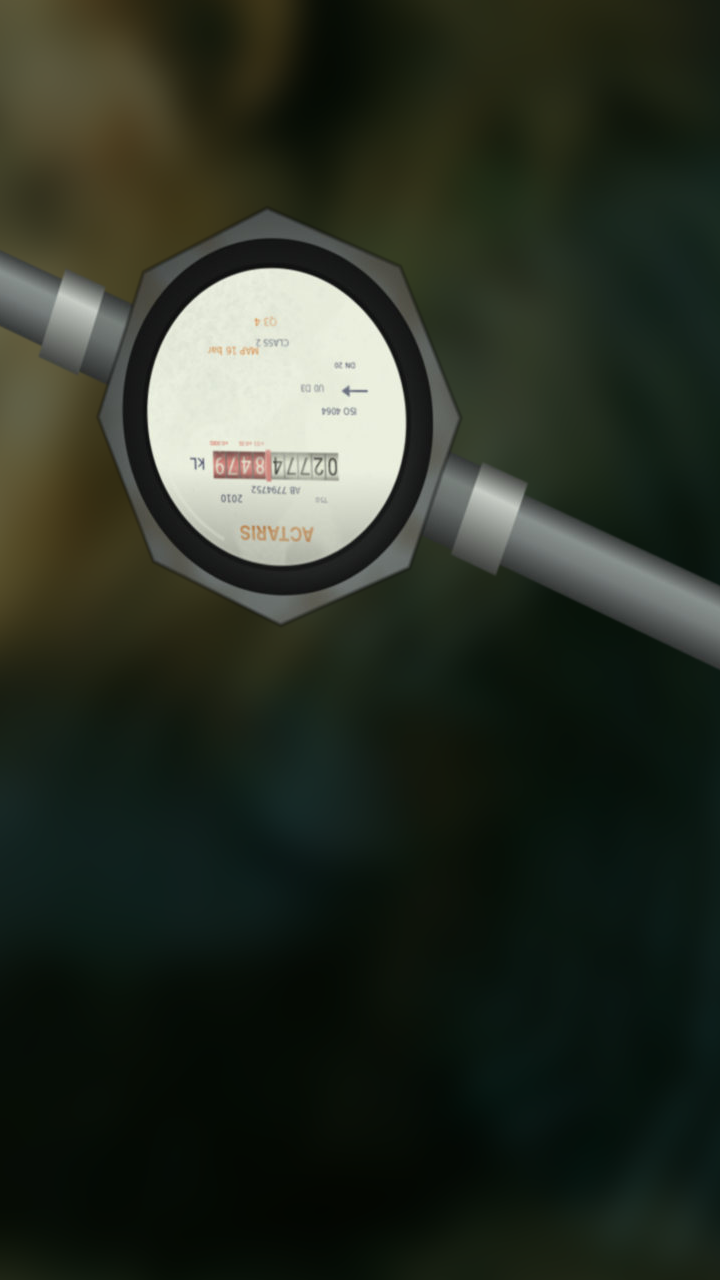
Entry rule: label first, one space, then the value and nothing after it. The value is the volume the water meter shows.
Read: 2774.8479 kL
